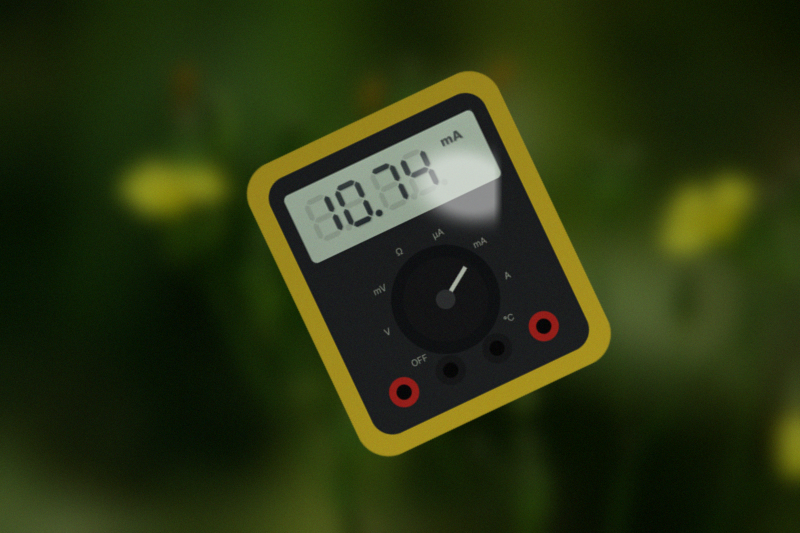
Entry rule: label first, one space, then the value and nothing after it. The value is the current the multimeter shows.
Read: 10.74 mA
